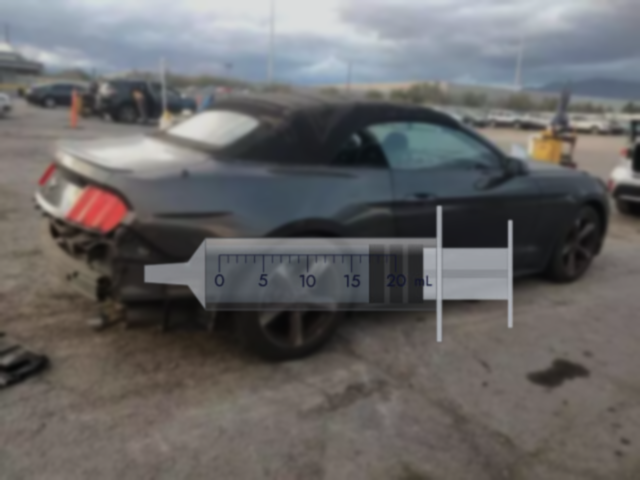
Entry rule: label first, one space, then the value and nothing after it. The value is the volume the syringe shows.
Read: 17 mL
